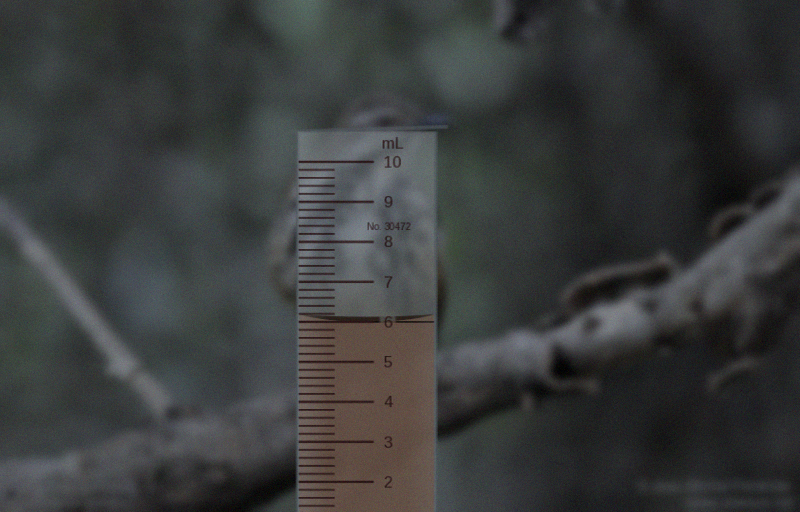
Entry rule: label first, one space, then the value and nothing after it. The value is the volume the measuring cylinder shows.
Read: 6 mL
